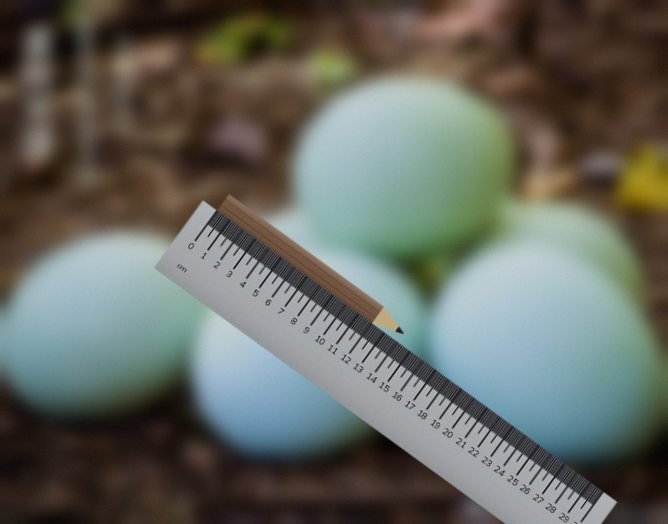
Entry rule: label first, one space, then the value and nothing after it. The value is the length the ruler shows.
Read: 14 cm
